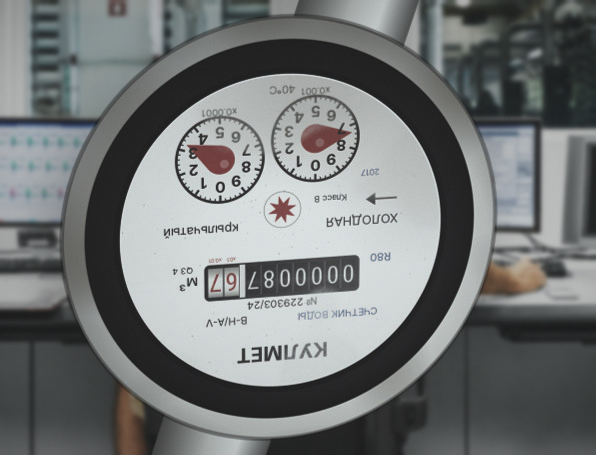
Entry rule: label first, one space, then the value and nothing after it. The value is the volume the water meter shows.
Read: 87.6773 m³
